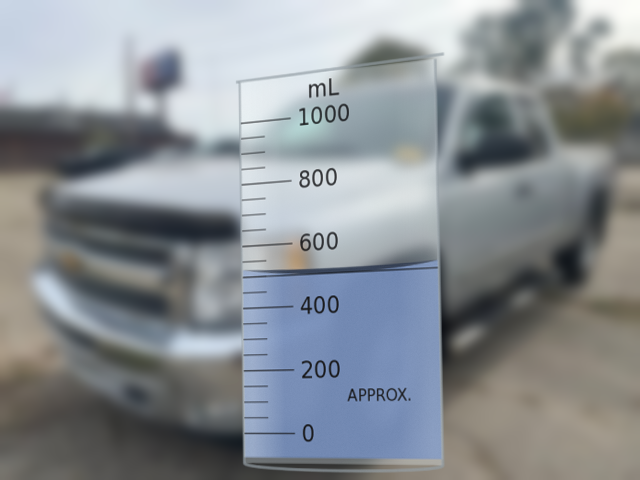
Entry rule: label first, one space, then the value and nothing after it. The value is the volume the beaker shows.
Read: 500 mL
